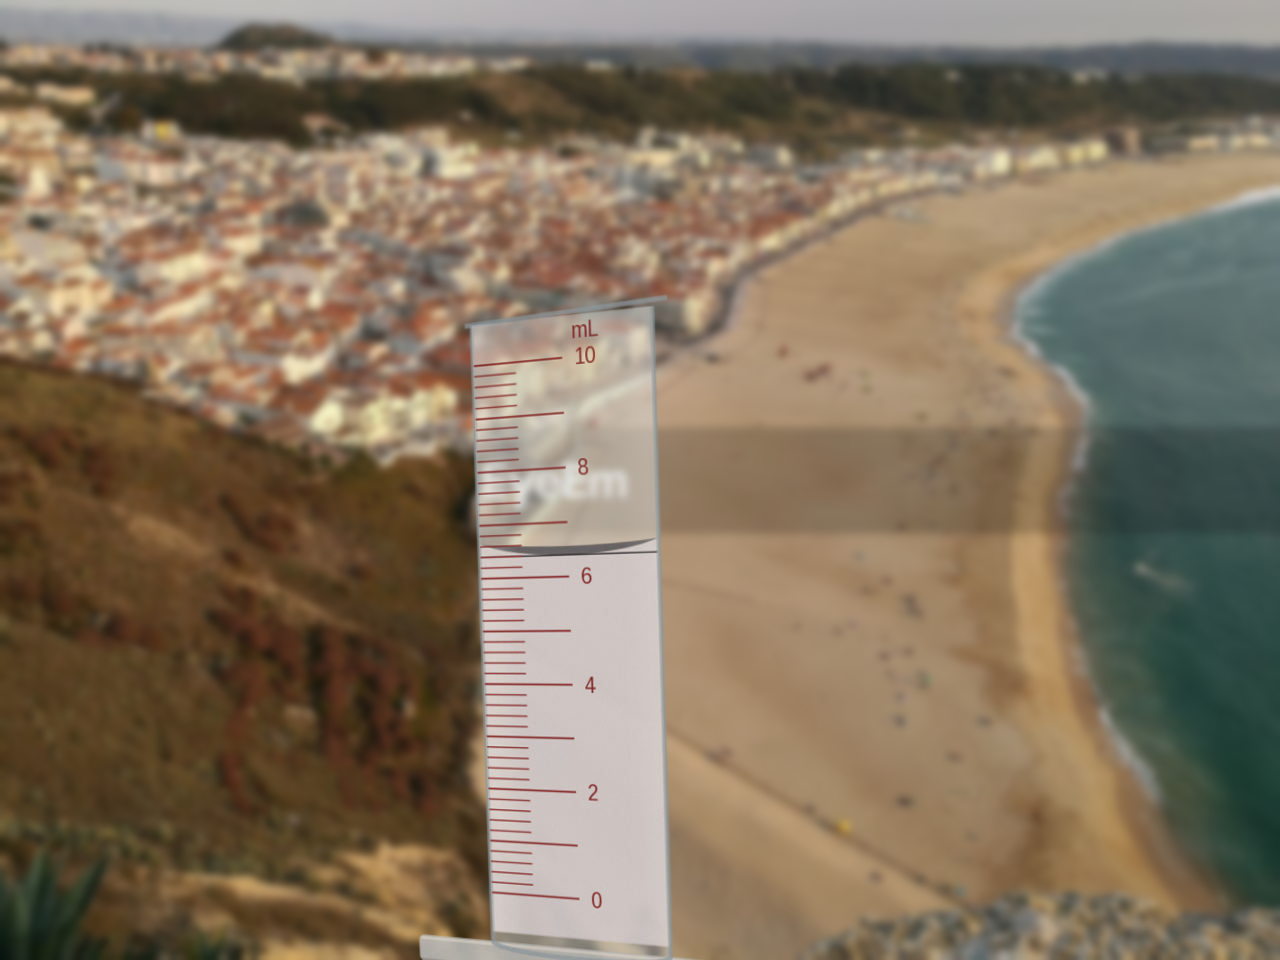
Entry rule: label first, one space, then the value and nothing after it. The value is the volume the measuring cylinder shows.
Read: 6.4 mL
